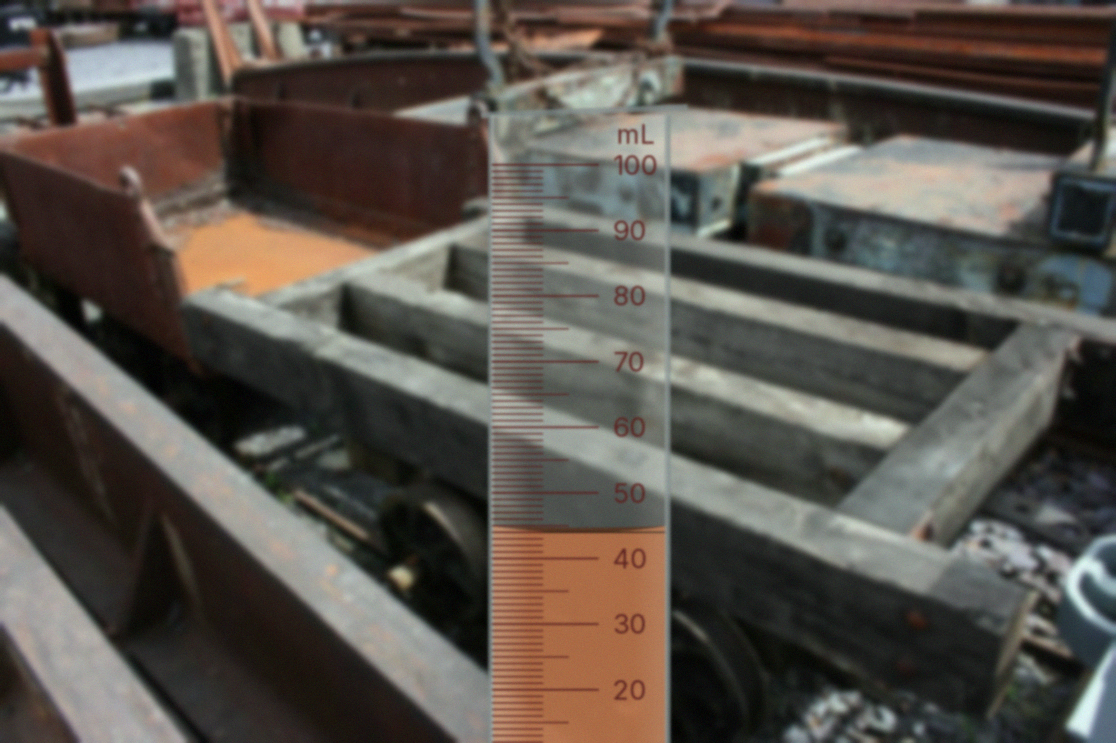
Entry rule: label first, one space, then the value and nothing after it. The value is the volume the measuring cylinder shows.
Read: 44 mL
